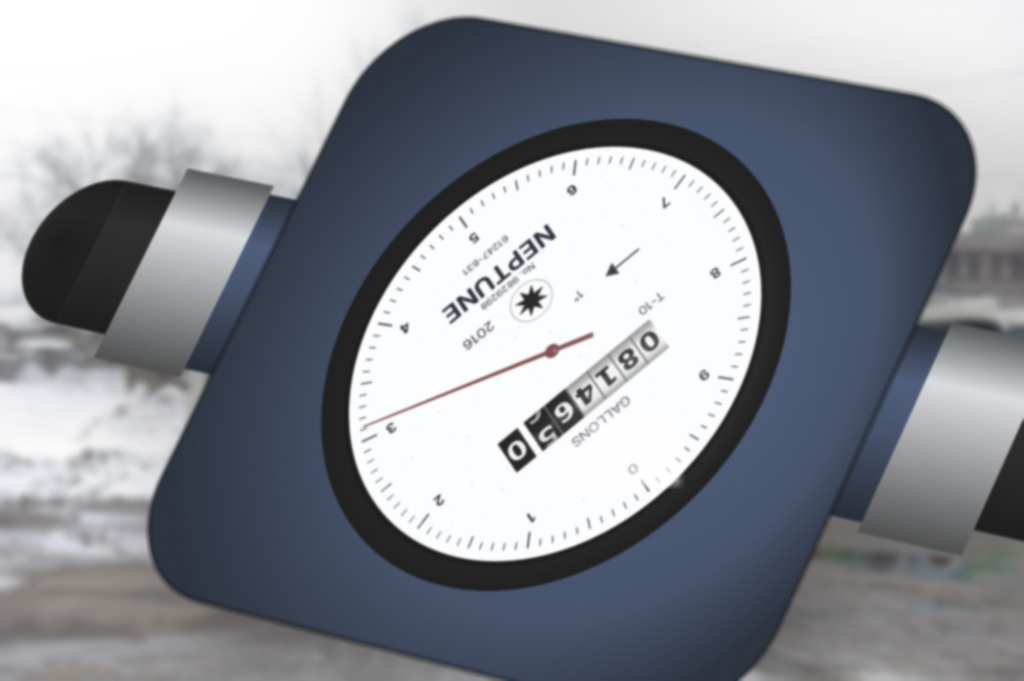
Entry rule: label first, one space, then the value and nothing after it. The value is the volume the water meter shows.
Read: 814653.1 gal
